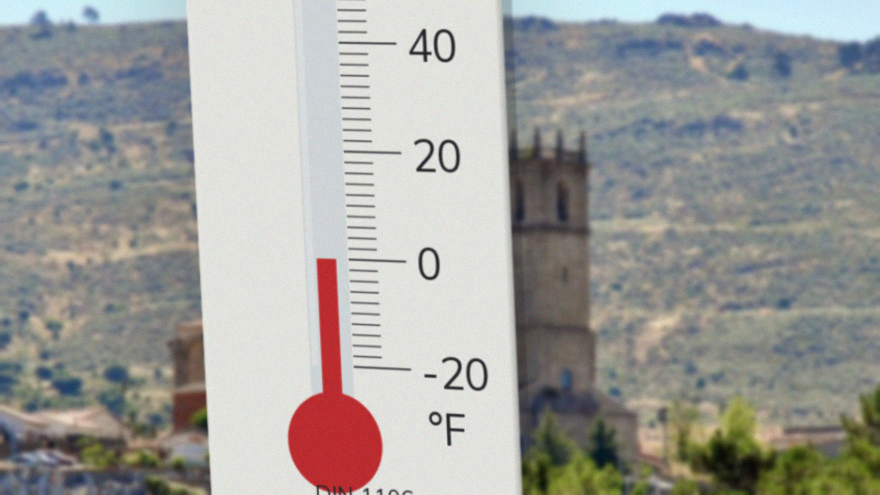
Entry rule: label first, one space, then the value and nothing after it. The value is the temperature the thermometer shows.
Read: 0 °F
